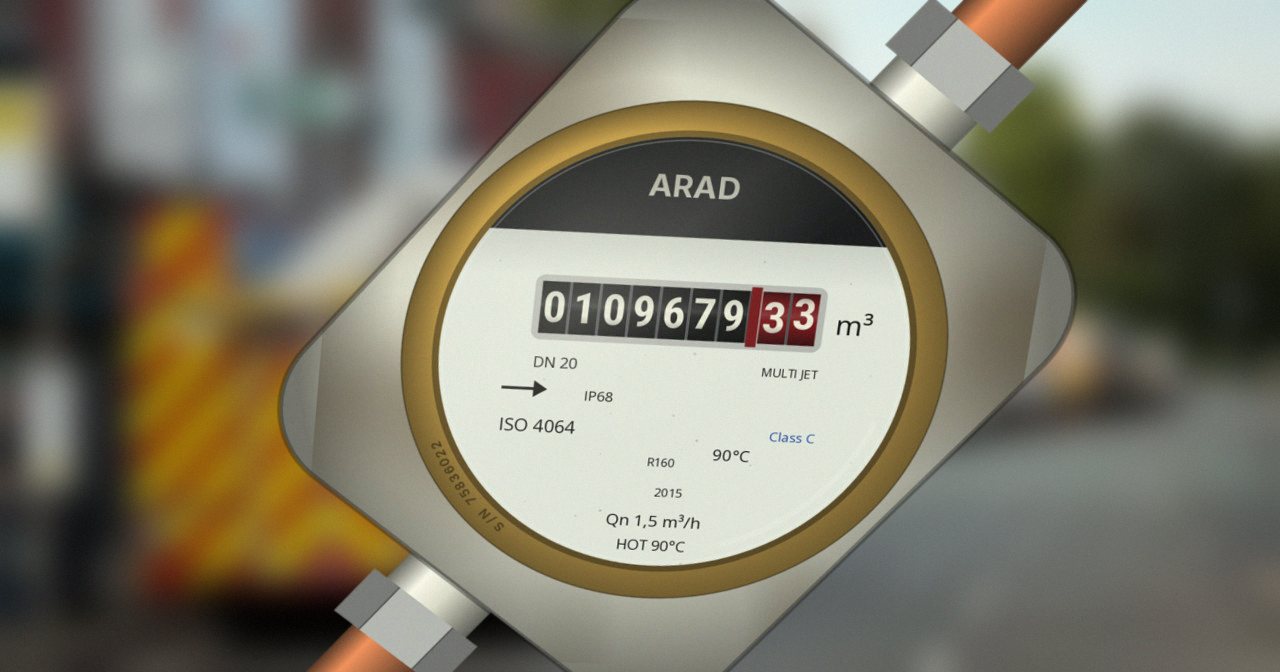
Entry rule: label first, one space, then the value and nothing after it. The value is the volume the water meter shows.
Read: 109679.33 m³
